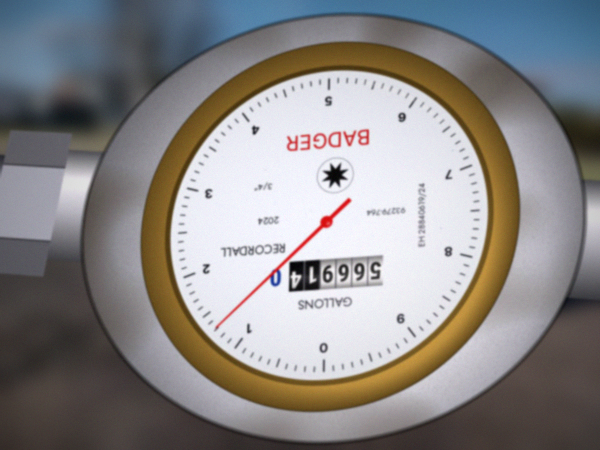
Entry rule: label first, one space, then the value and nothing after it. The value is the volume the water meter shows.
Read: 5669141.3 gal
